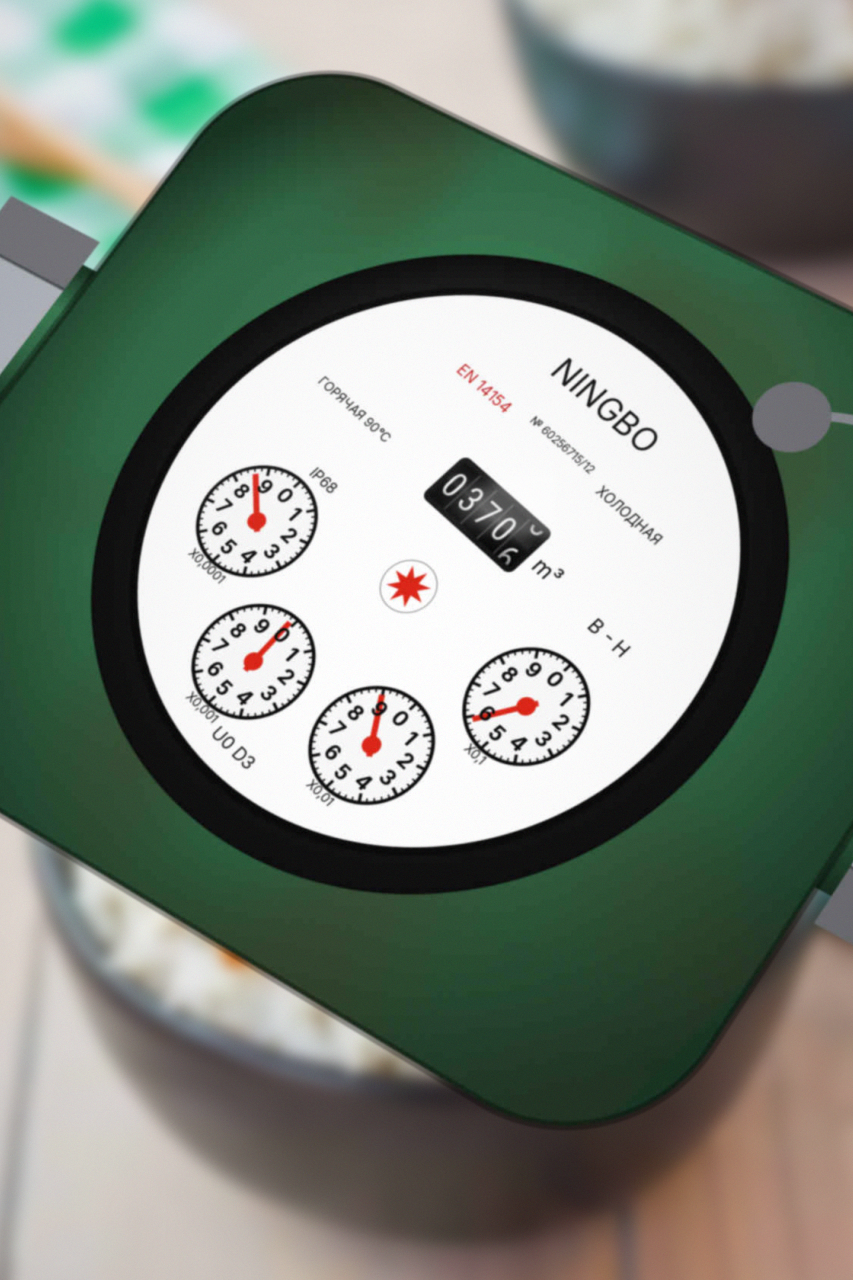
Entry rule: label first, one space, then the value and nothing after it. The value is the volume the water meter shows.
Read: 3705.5898 m³
